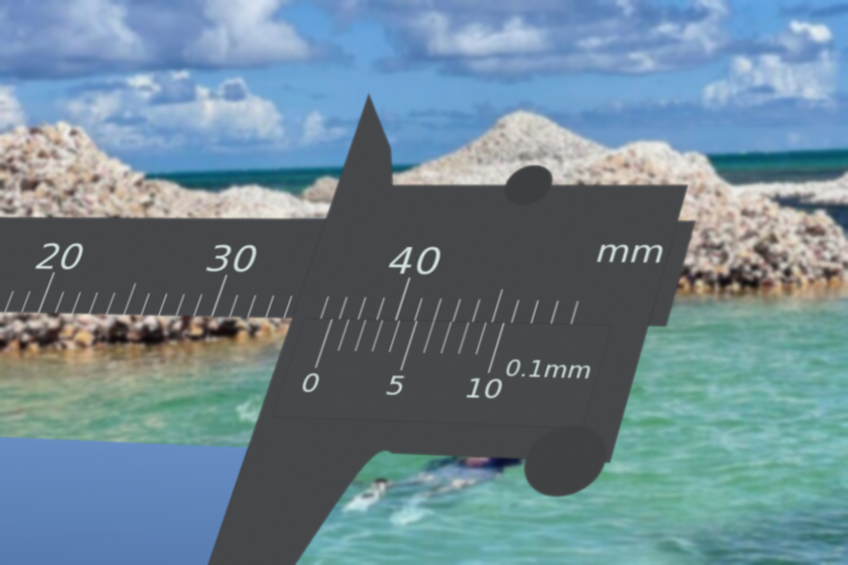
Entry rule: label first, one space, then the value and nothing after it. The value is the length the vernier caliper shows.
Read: 36.6 mm
